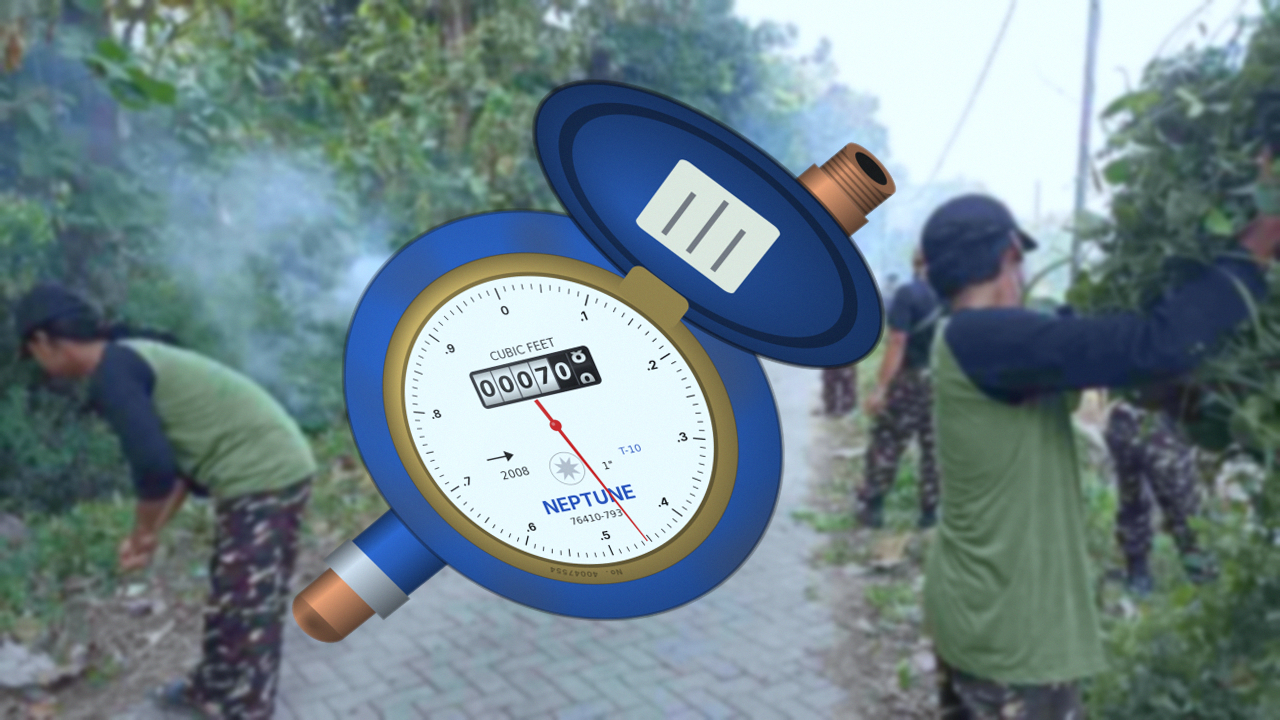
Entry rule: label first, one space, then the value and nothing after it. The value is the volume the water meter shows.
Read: 708.45 ft³
